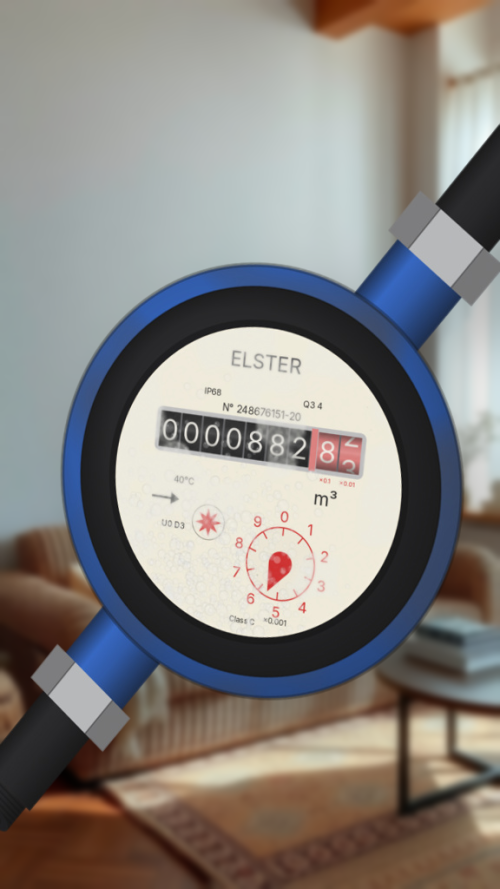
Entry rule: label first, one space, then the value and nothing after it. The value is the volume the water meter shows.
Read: 882.825 m³
